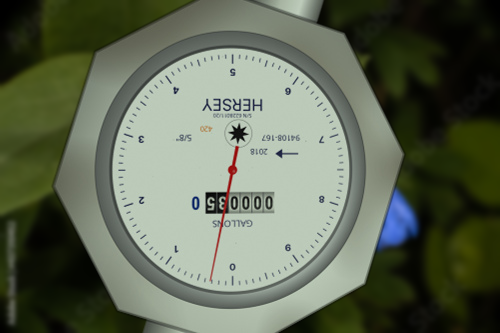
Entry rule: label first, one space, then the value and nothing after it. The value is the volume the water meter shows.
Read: 350.3 gal
